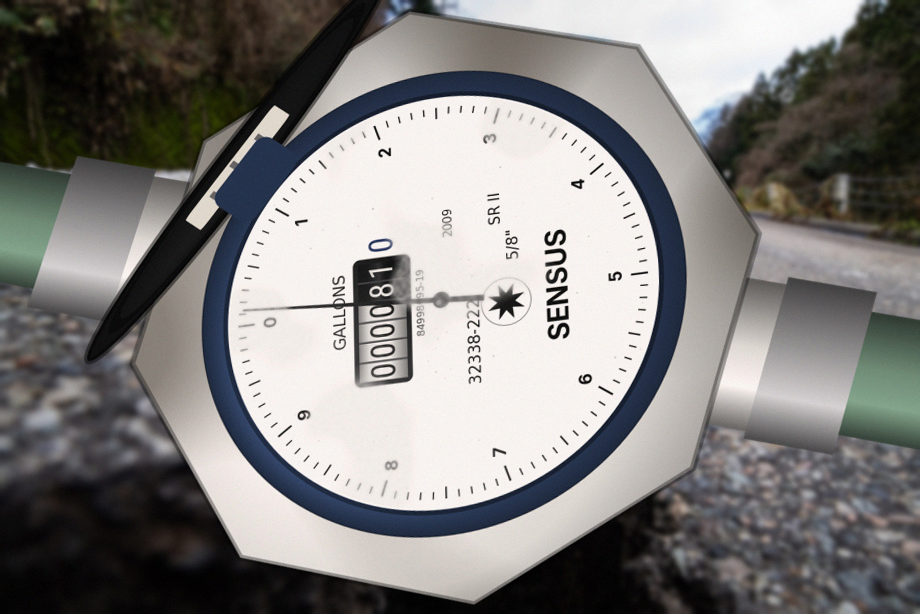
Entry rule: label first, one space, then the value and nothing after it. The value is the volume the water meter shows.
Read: 810.1 gal
